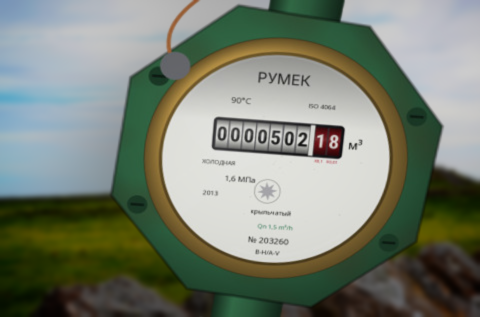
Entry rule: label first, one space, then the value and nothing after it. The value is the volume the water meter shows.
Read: 502.18 m³
